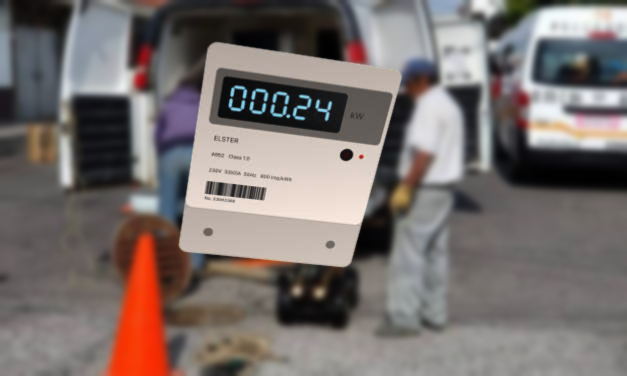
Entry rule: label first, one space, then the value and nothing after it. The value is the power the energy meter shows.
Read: 0.24 kW
